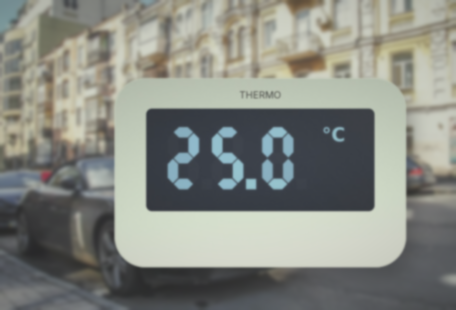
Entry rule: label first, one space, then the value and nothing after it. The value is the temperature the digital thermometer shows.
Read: 25.0 °C
